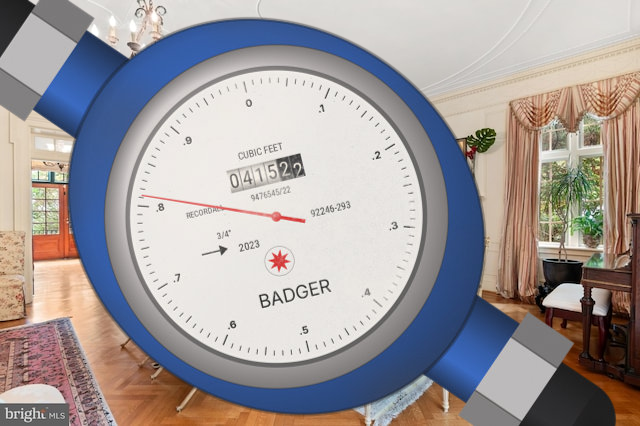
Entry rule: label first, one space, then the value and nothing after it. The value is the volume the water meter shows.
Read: 41521.81 ft³
